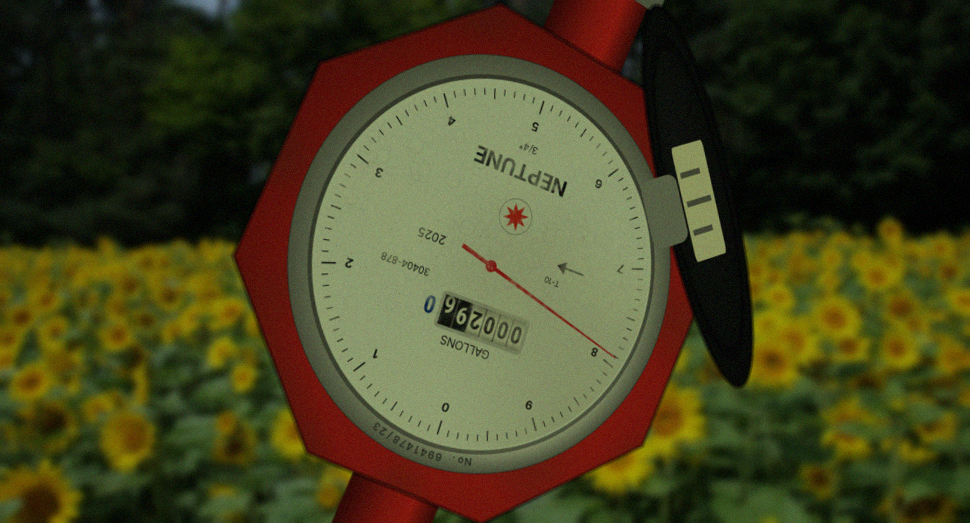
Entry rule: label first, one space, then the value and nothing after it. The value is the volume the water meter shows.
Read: 2957.9 gal
